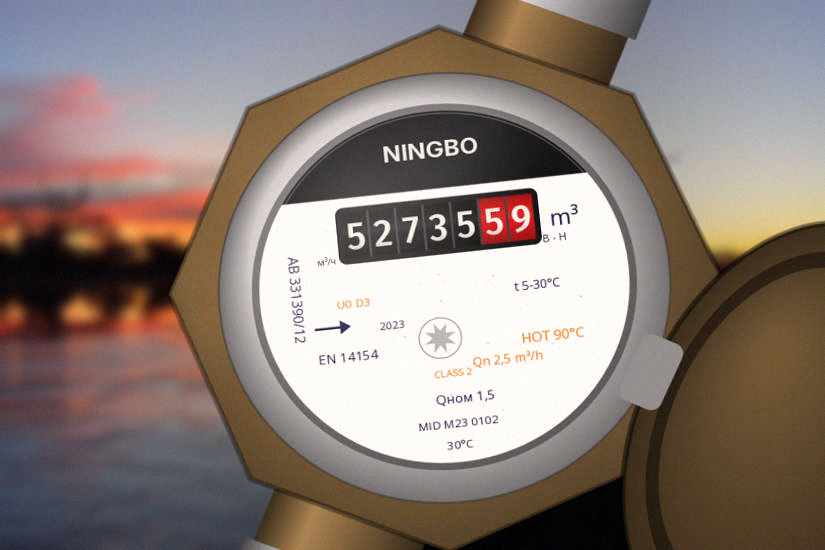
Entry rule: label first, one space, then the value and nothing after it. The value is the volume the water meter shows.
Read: 52735.59 m³
